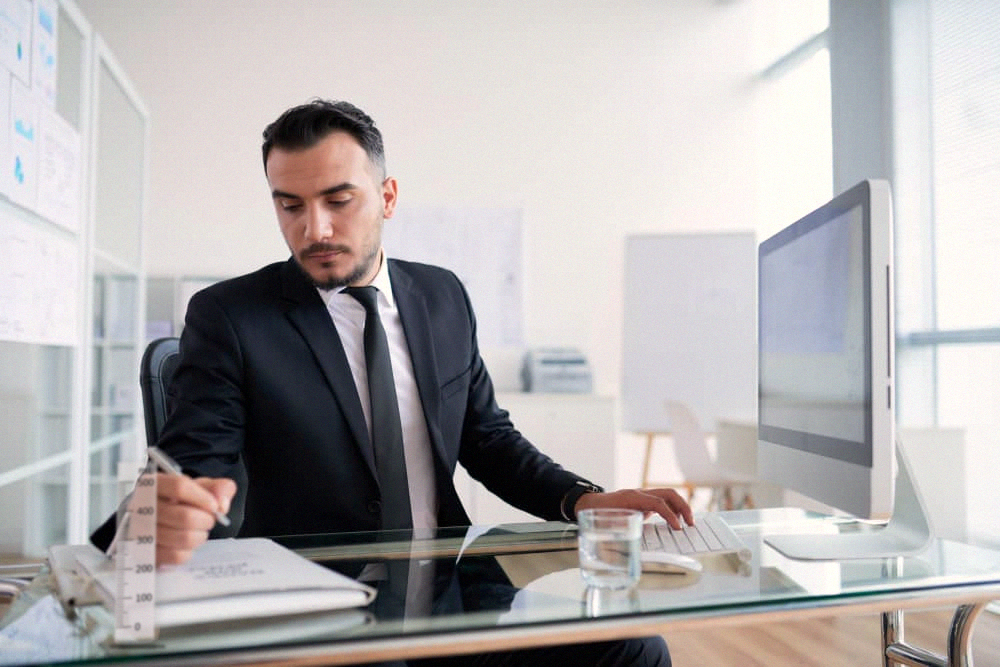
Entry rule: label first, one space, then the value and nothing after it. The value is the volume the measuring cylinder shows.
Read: 300 mL
